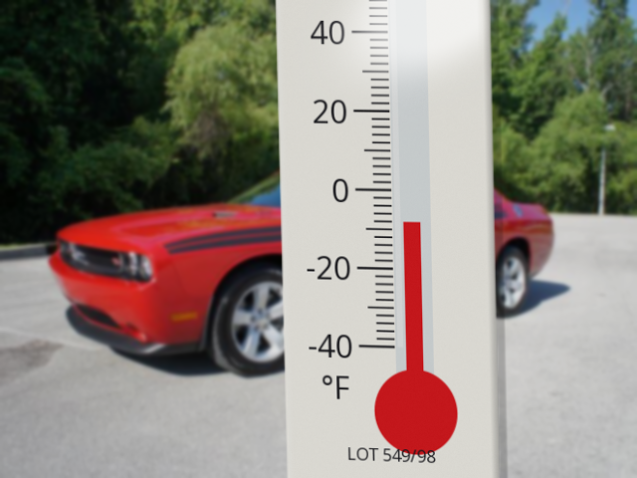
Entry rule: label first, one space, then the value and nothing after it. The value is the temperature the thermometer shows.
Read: -8 °F
